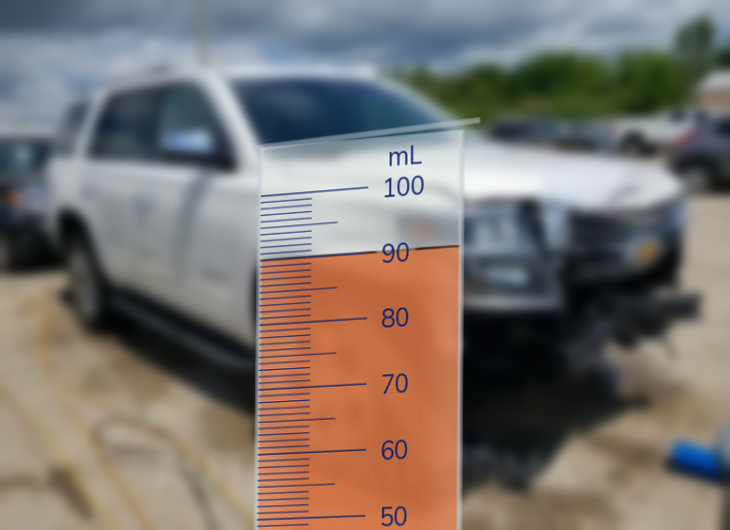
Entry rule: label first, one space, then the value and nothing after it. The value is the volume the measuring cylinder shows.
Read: 90 mL
